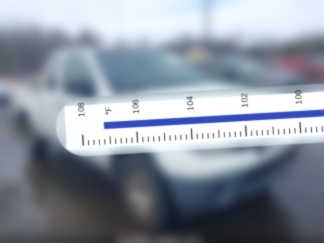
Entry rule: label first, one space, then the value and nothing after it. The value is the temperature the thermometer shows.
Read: 107.2 °F
